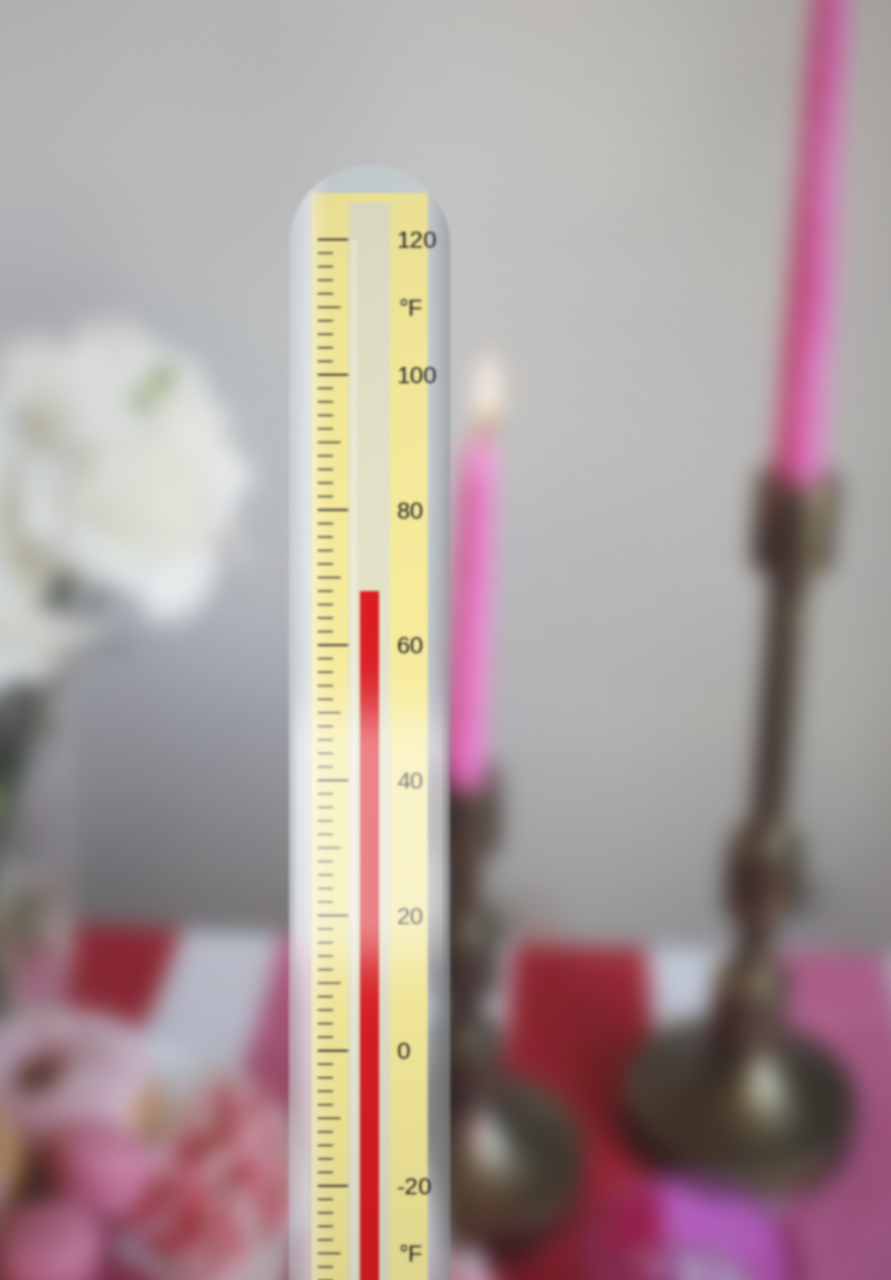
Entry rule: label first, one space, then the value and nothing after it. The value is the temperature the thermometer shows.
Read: 68 °F
